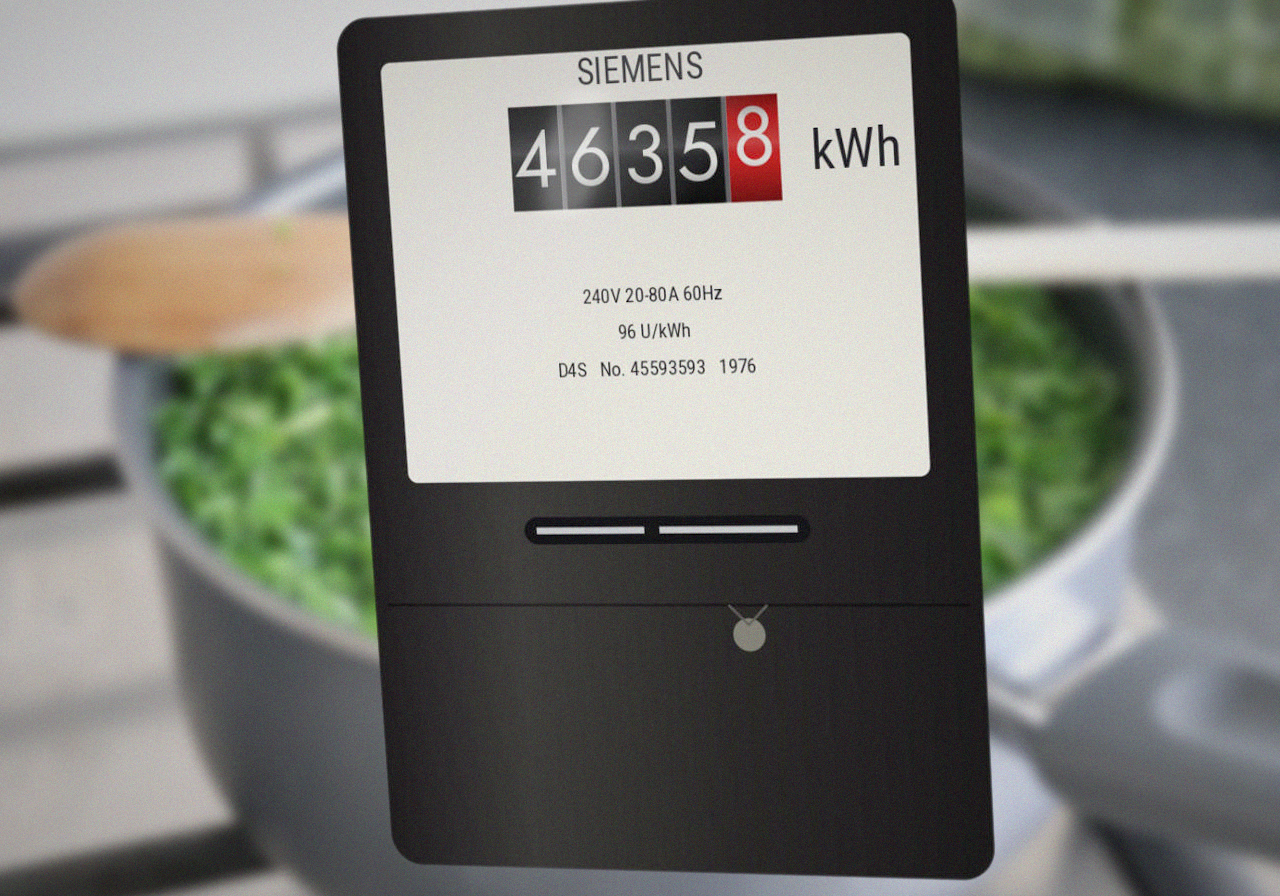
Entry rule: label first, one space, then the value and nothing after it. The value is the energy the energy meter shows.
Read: 4635.8 kWh
